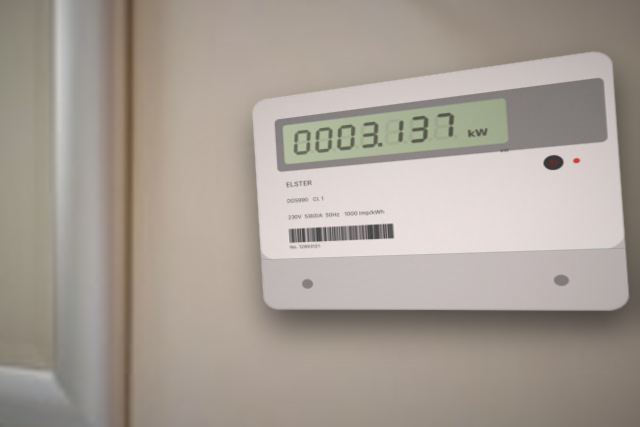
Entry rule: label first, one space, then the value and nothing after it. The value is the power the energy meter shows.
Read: 3.137 kW
